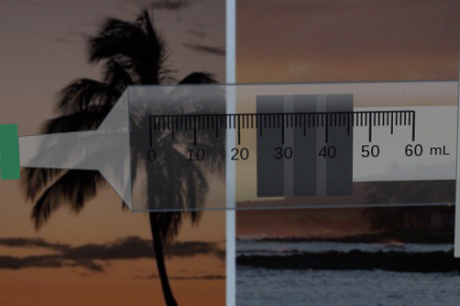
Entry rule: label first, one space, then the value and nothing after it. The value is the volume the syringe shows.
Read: 24 mL
